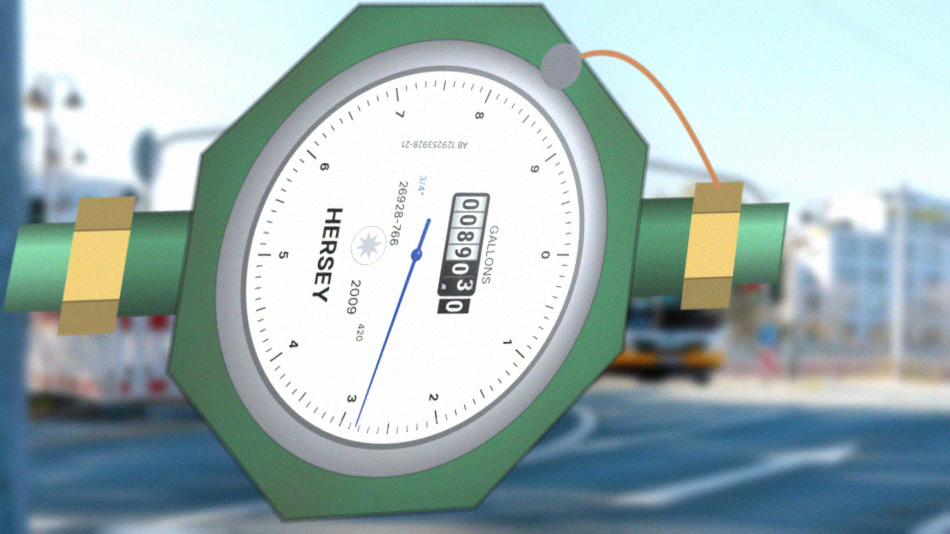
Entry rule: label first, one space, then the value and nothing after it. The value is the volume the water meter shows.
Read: 89032.8 gal
